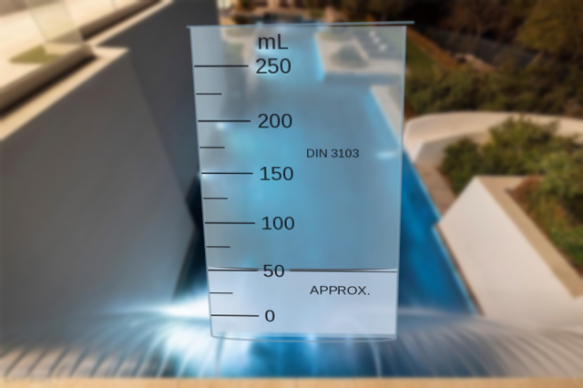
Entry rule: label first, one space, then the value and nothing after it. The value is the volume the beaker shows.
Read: 50 mL
